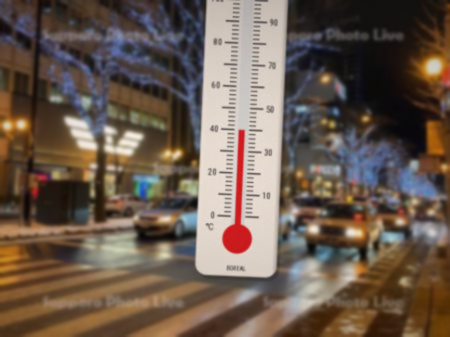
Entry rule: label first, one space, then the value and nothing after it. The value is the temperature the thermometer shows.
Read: 40 °C
